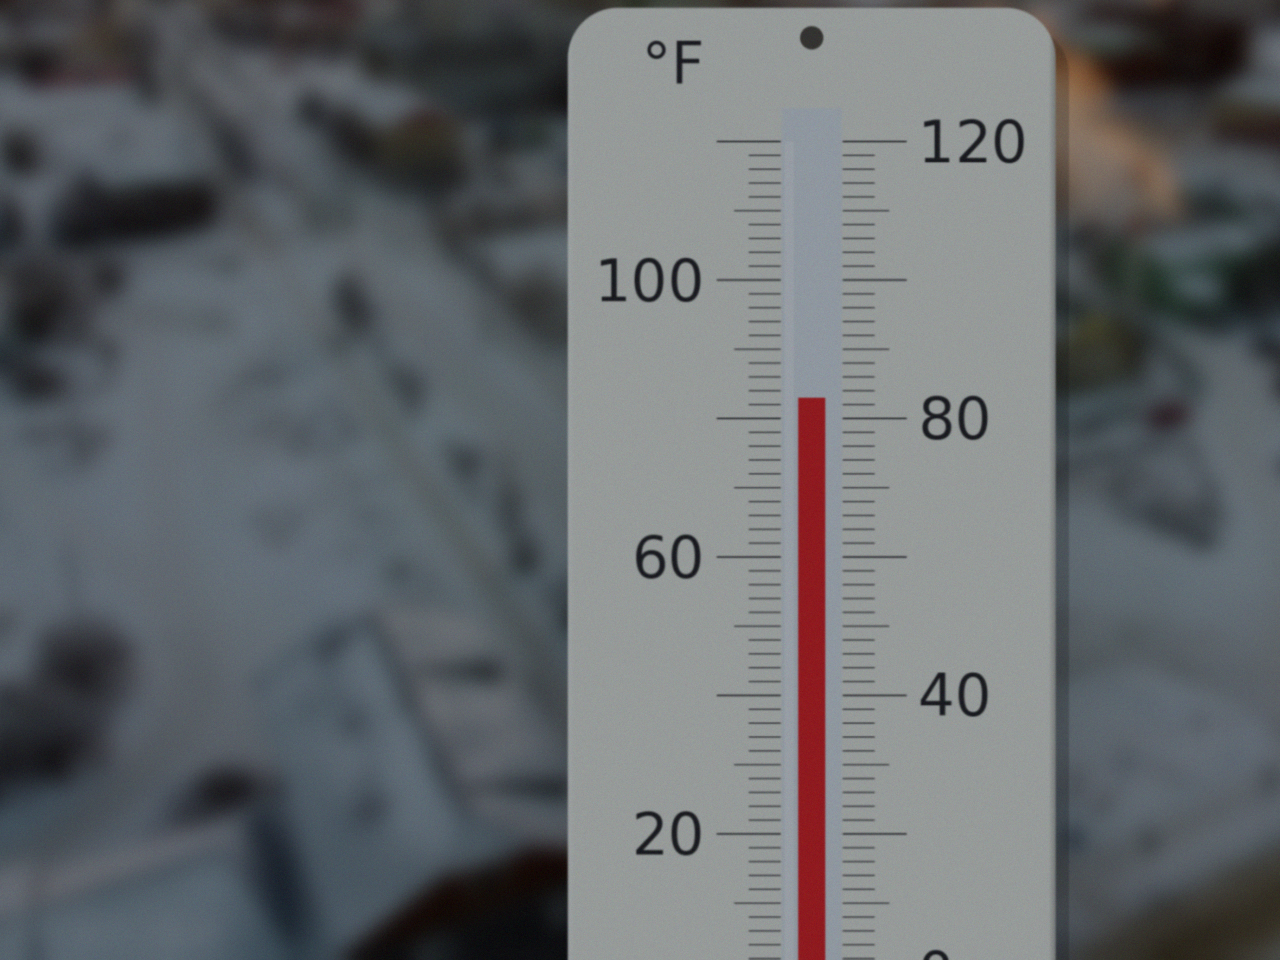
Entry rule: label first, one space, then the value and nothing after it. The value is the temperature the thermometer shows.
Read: 83 °F
